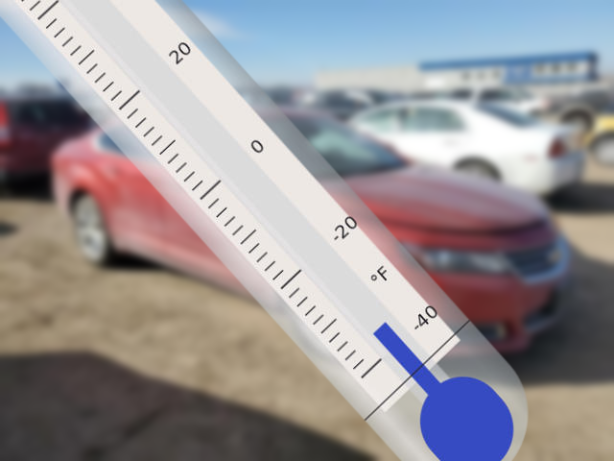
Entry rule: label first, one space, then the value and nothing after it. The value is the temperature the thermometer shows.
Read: -36 °F
